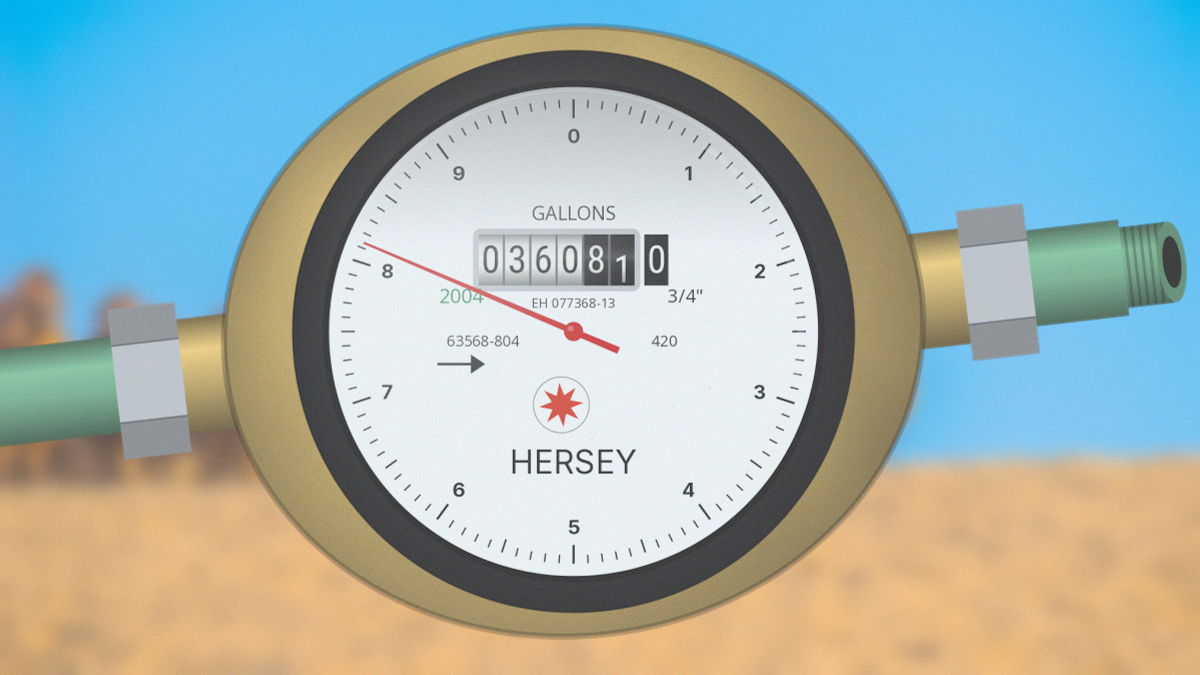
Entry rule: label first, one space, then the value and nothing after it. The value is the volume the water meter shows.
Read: 360808.1 gal
